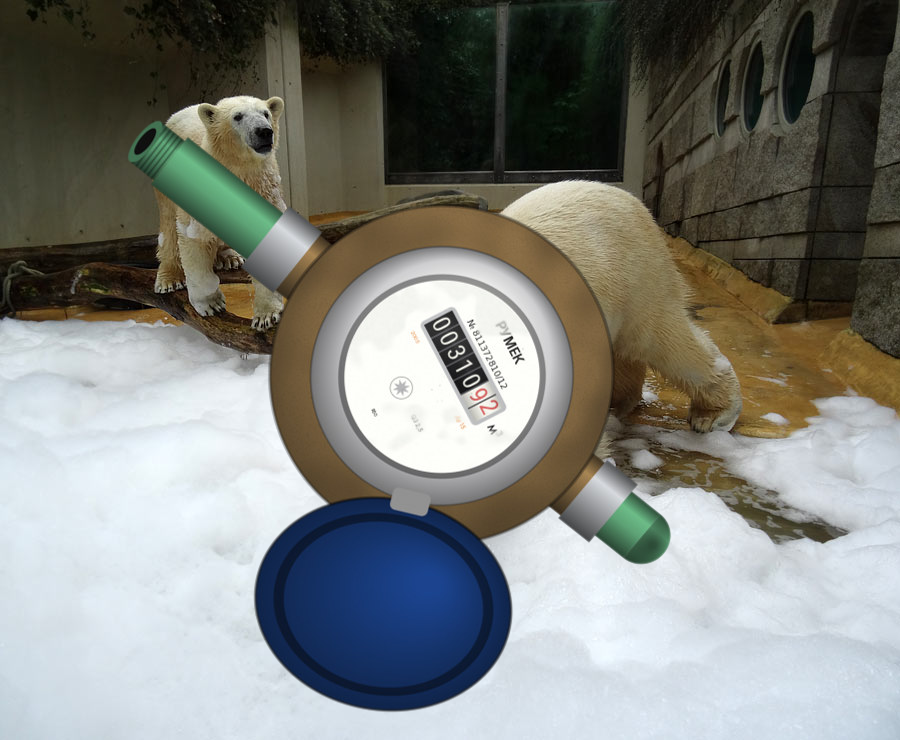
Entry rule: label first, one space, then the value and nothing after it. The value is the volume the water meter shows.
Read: 310.92 m³
